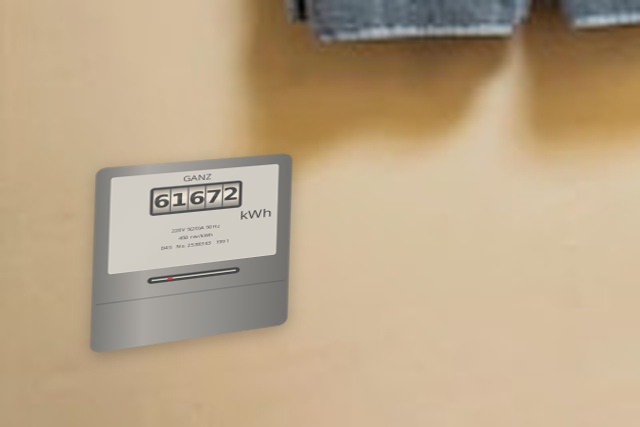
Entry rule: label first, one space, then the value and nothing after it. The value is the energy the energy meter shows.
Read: 61672 kWh
